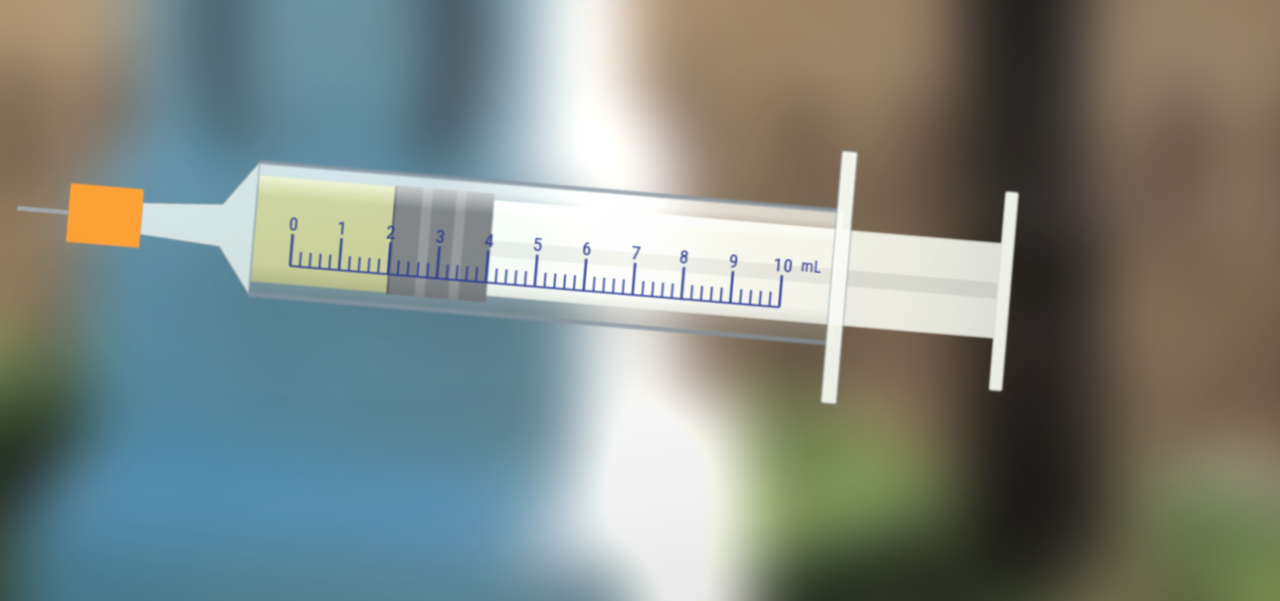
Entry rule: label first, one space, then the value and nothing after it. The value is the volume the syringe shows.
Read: 2 mL
